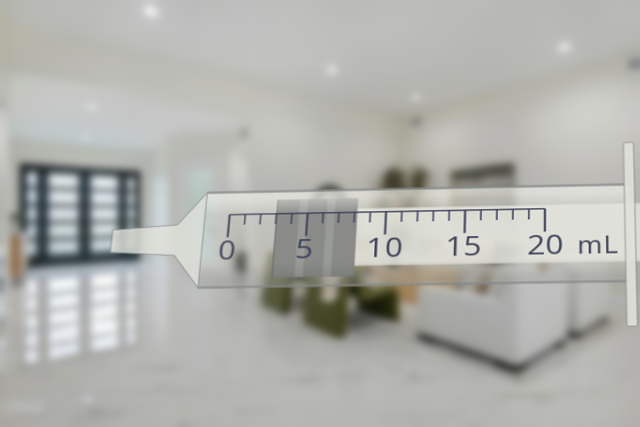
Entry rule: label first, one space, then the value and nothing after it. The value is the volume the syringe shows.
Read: 3 mL
